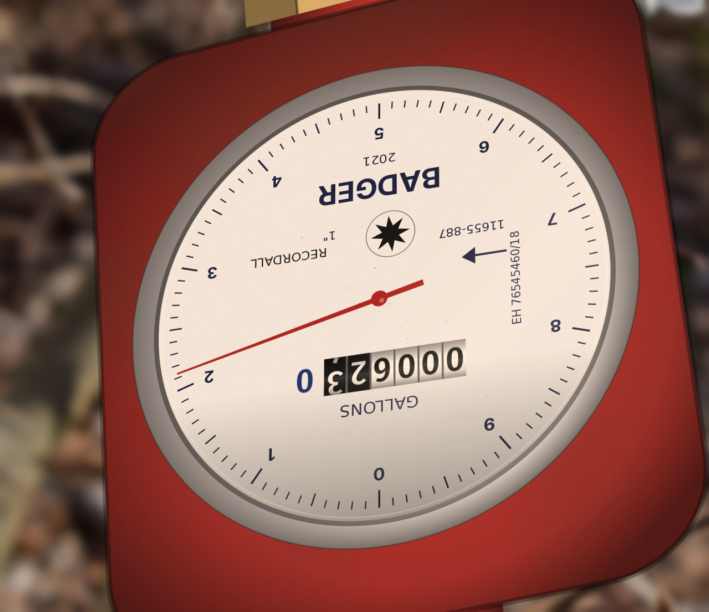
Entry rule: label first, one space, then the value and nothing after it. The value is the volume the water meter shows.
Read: 6232.1 gal
